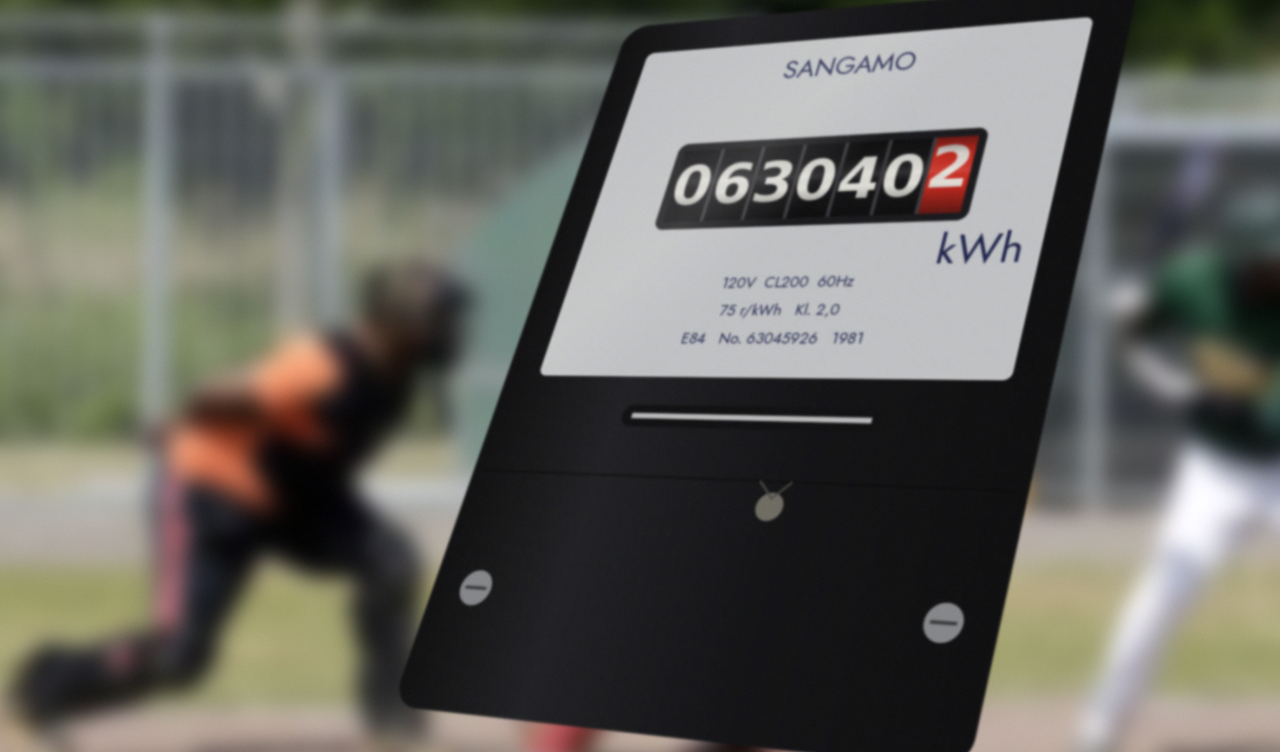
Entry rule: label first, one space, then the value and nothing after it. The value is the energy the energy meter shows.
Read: 63040.2 kWh
